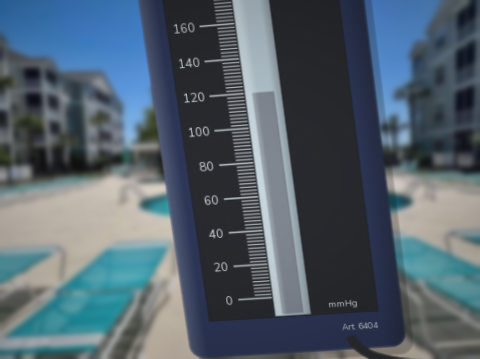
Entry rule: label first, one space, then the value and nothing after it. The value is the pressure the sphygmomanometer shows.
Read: 120 mmHg
